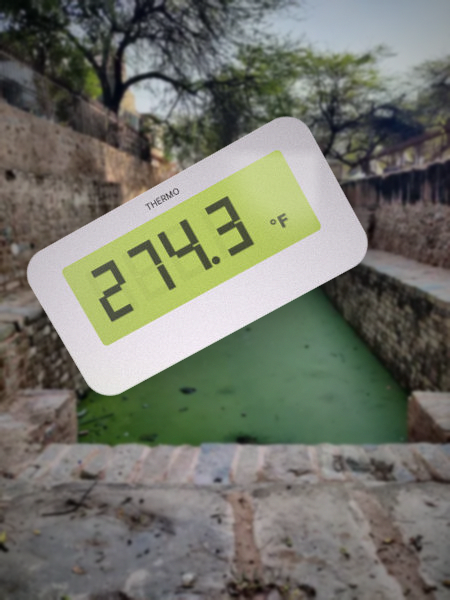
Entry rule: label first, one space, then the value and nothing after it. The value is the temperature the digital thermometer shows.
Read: 274.3 °F
